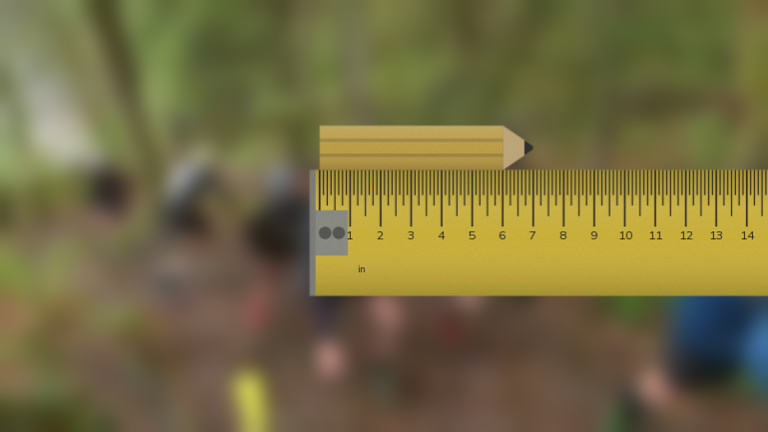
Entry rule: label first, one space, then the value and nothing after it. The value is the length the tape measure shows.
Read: 7 in
